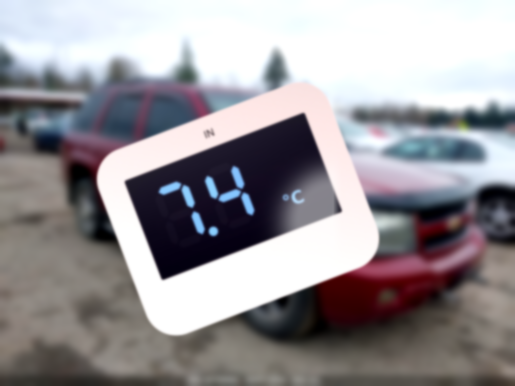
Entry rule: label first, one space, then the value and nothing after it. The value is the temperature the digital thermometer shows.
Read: 7.4 °C
